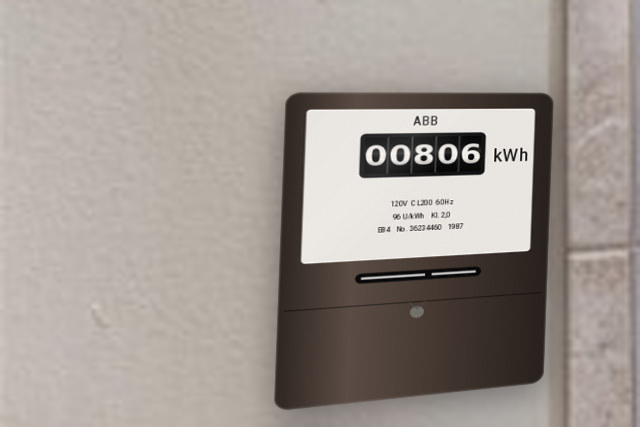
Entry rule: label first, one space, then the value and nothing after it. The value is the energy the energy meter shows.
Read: 806 kWh
